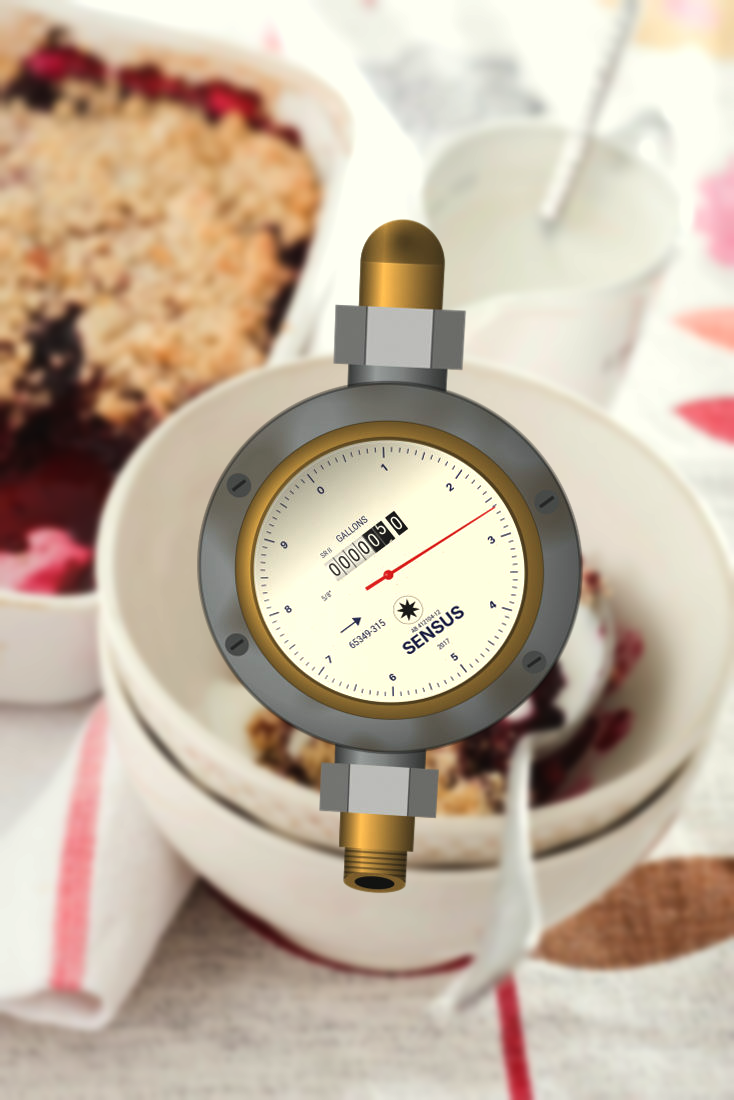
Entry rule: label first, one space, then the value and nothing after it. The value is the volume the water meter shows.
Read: 52.6 gal
